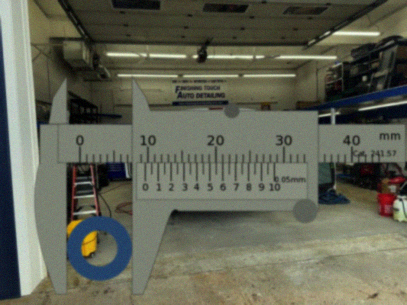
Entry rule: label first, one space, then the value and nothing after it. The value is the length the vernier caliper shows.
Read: 9.6 mm
